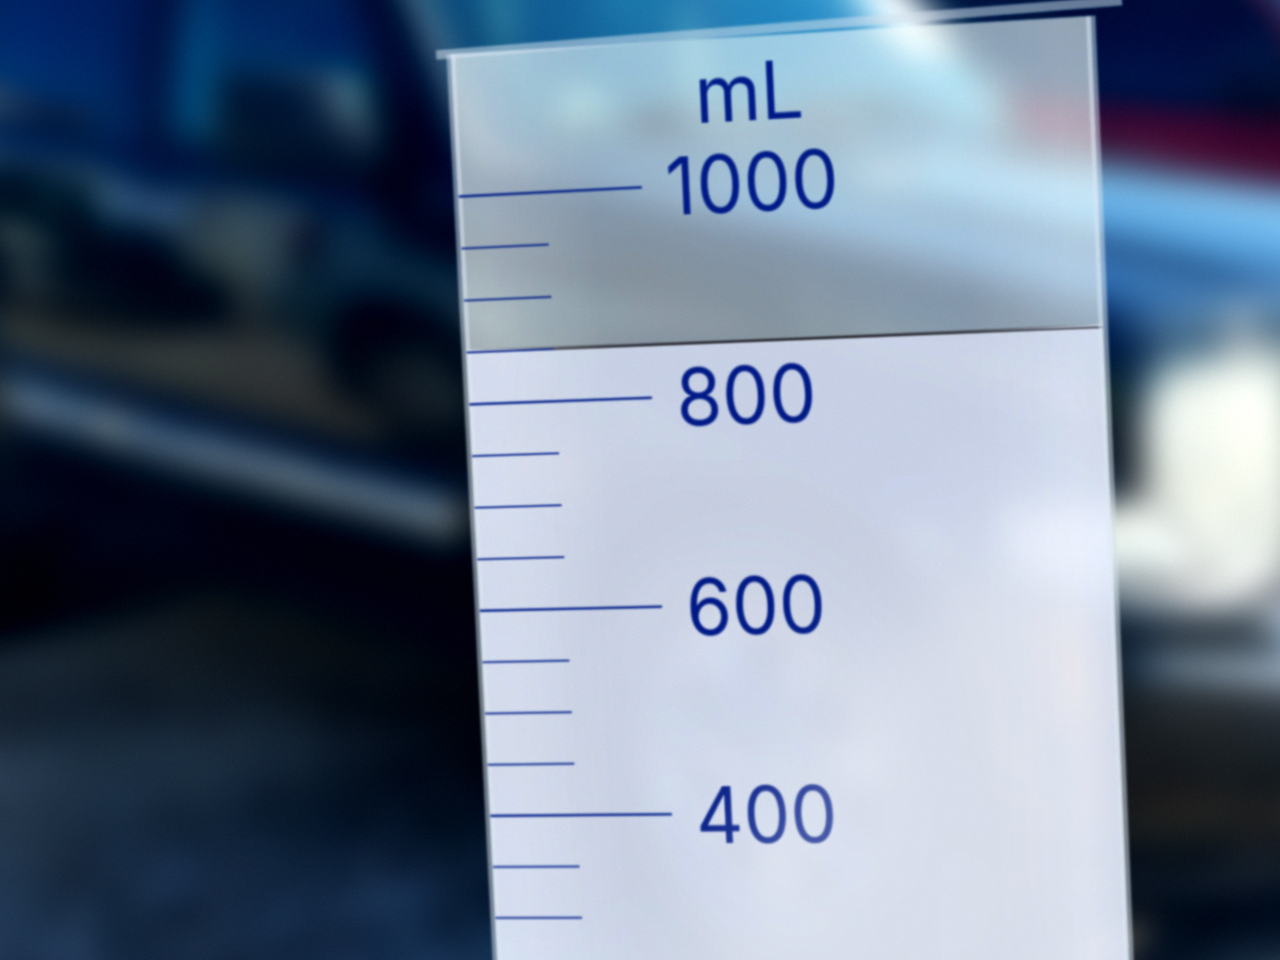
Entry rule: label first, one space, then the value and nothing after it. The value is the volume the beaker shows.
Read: 850 mL
